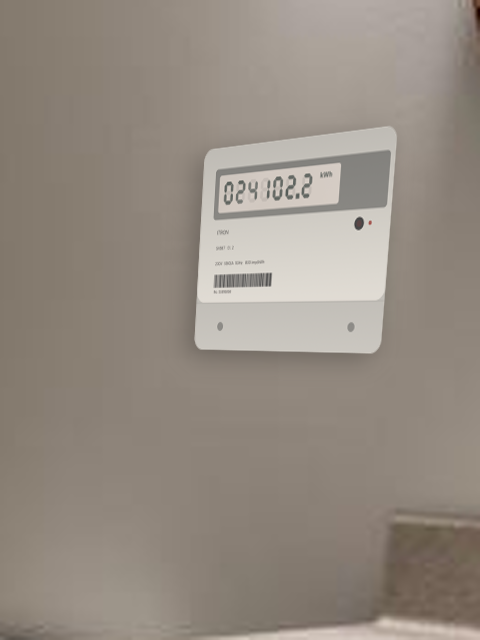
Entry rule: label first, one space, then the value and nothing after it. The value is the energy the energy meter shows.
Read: 24102.2 kWh
